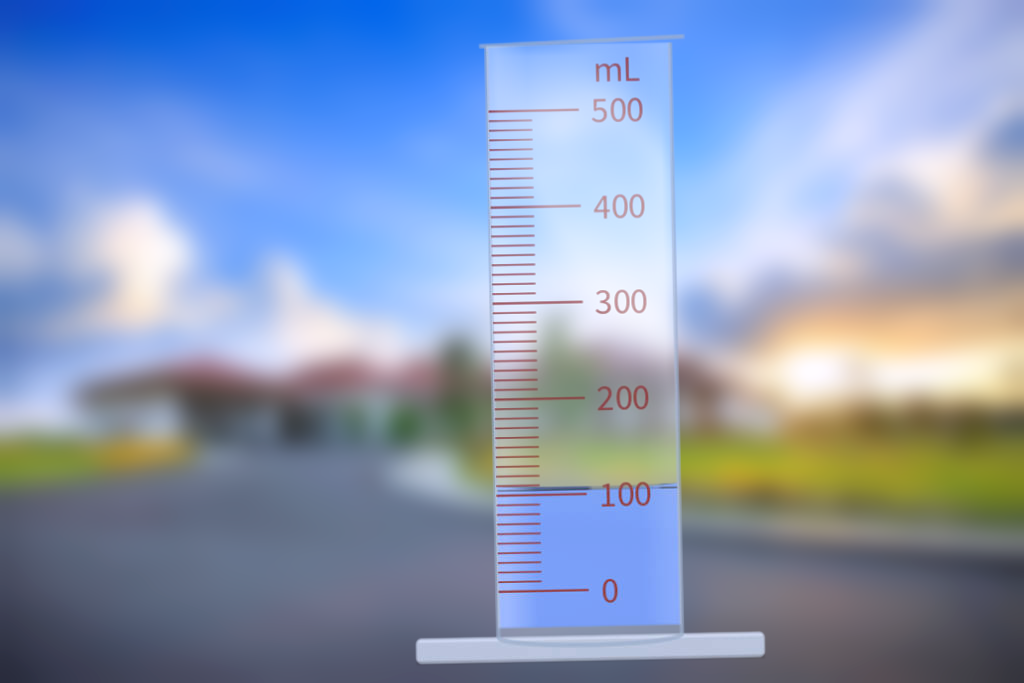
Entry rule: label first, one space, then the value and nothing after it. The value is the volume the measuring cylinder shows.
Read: 105 mL
